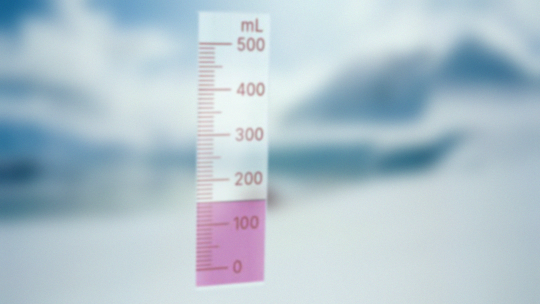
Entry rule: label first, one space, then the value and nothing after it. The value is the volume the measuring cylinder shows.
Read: 150 mL
